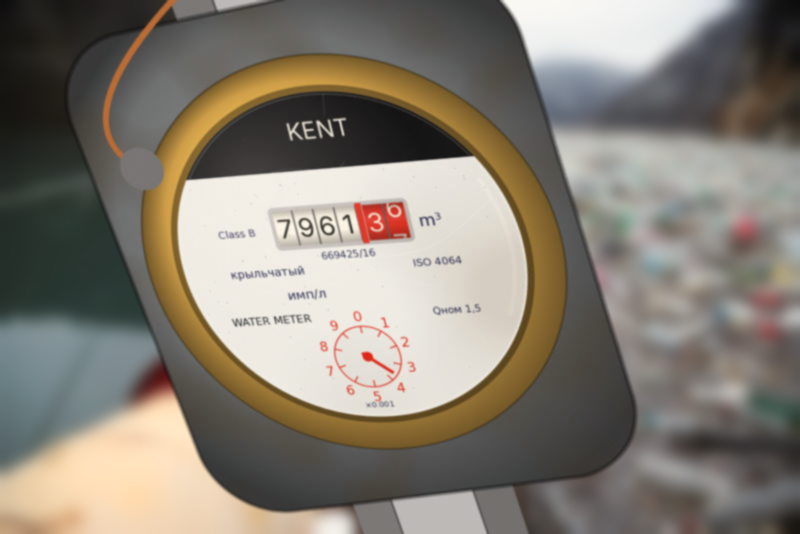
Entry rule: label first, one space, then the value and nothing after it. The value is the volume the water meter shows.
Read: 7961.363 m³
